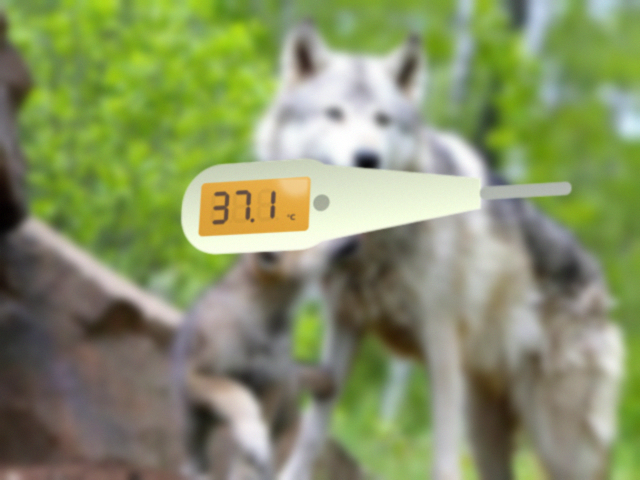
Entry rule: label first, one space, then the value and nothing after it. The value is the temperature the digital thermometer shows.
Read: 37.1 °C
